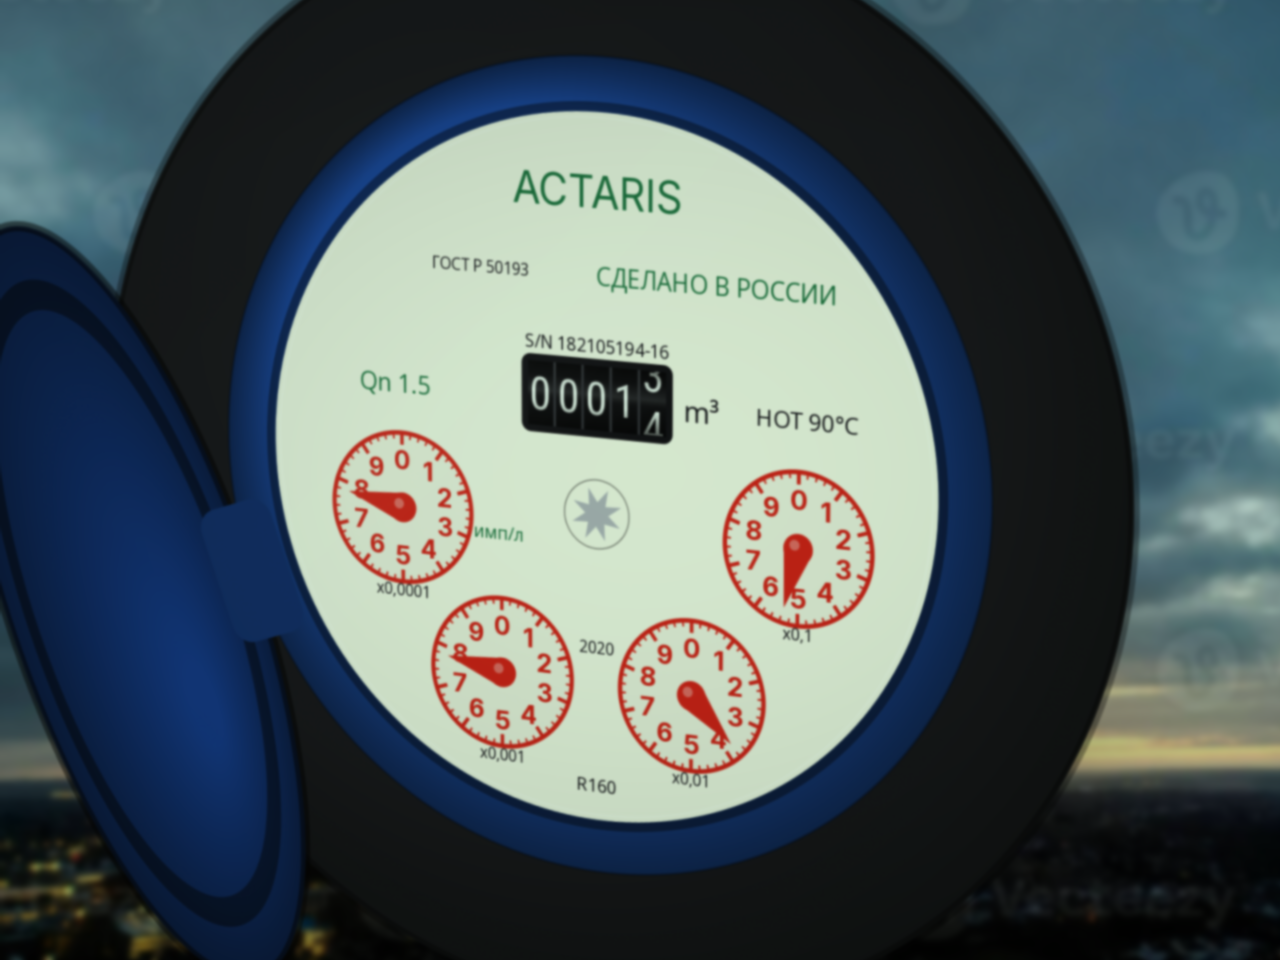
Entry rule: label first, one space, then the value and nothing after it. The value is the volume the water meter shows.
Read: 13.5377 m³
